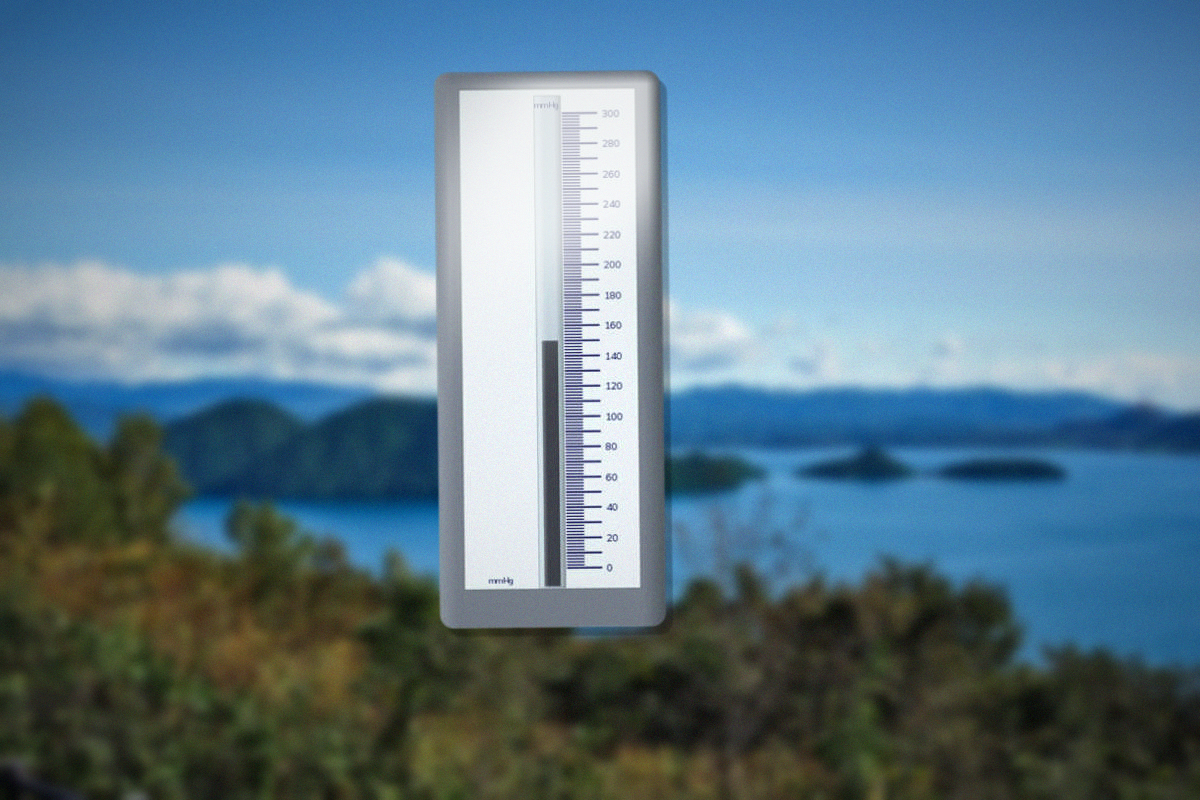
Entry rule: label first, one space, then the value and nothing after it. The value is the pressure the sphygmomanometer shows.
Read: 150 mmHg
